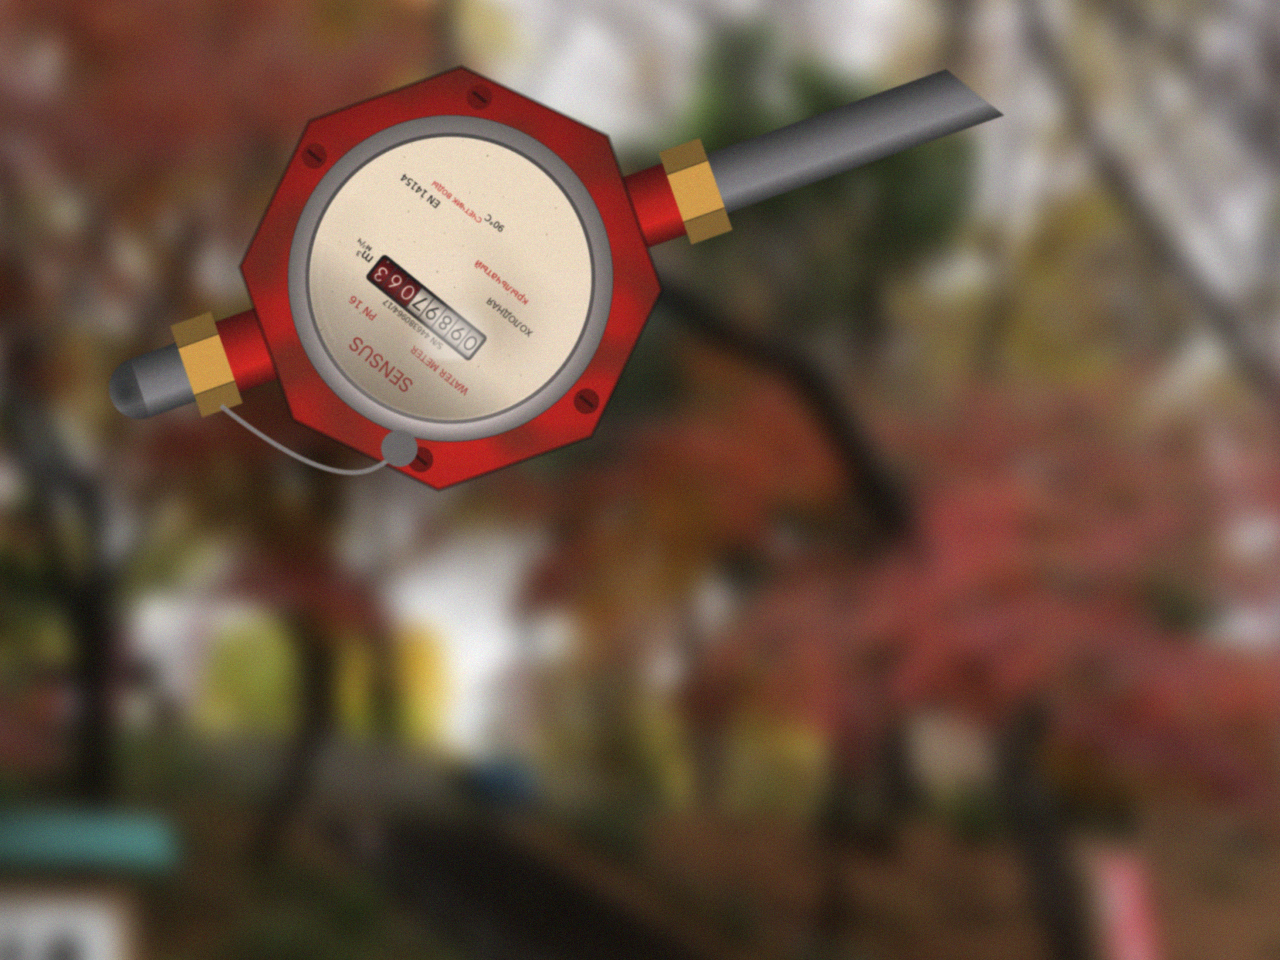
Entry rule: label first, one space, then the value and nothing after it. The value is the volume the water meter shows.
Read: 9897.063 m³
